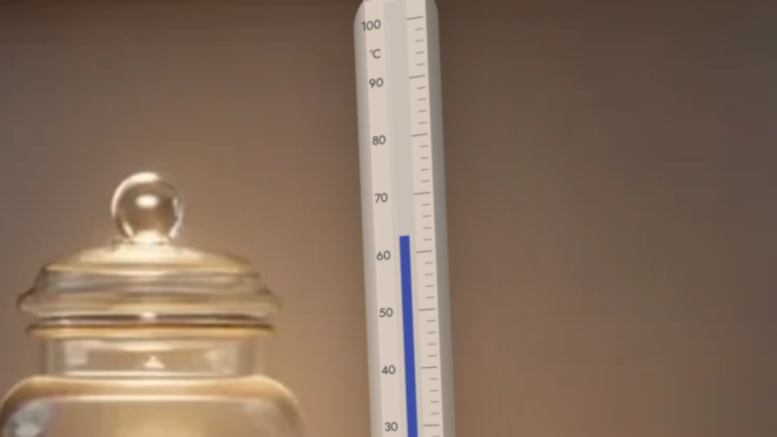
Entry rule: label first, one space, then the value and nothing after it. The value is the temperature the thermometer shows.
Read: 63 °C
